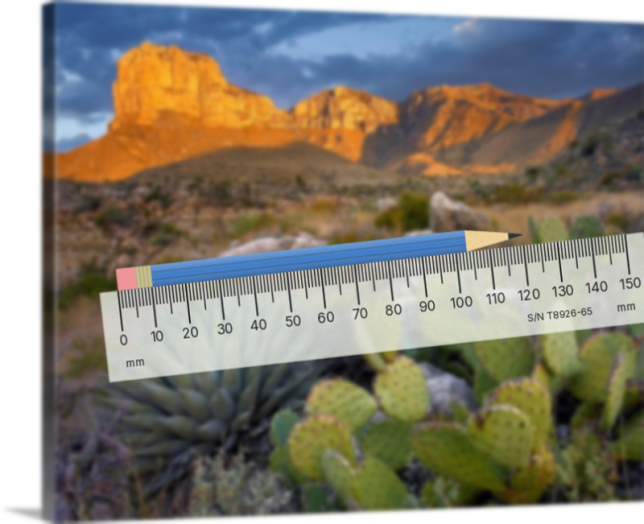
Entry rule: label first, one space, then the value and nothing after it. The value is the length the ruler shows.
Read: 120 mm
